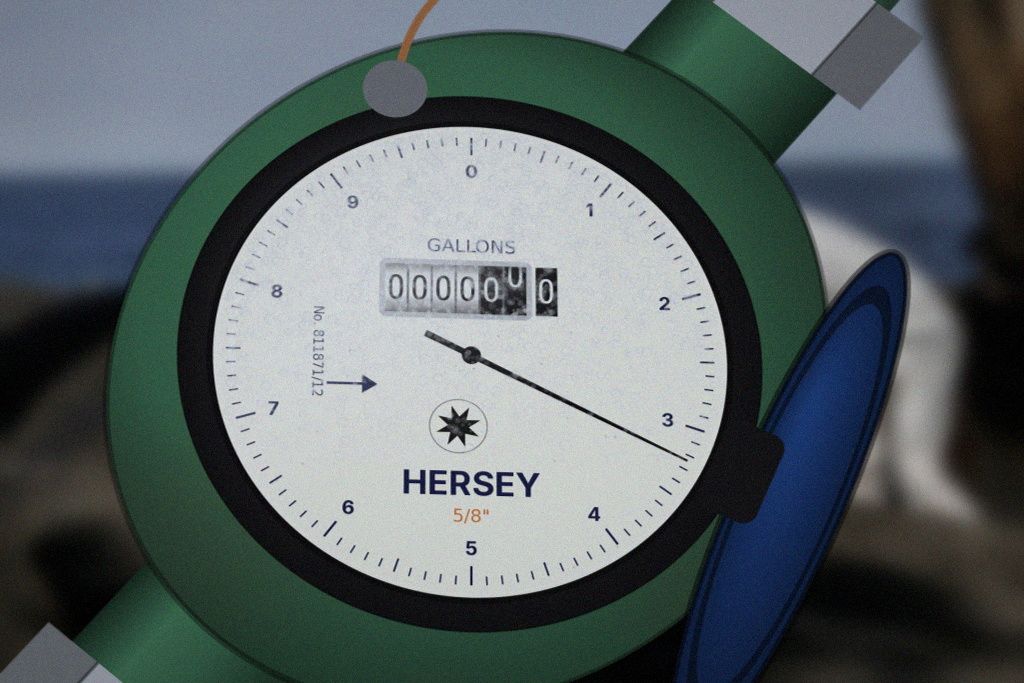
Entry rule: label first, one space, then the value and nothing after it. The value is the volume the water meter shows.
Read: 3.2 gal
